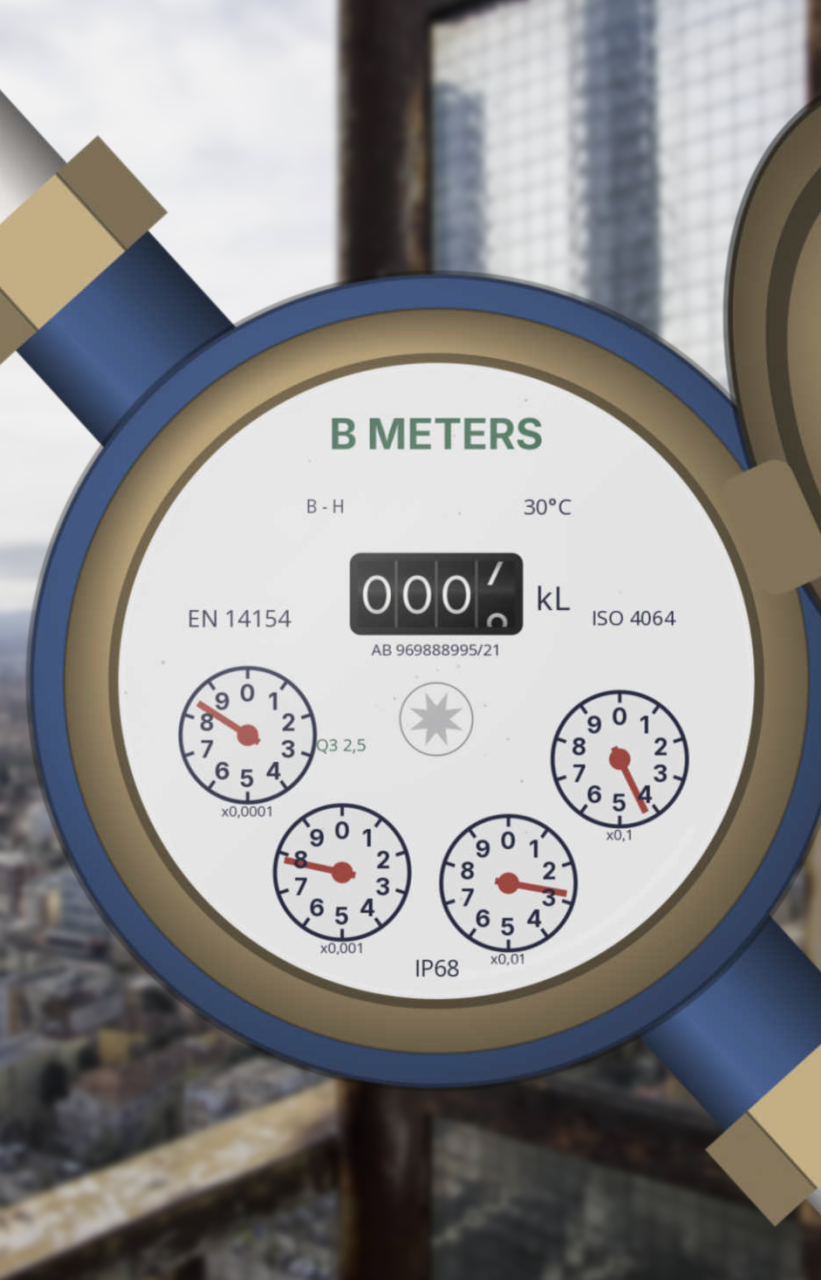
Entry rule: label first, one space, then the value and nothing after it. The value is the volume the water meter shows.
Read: 7.4278 kL
